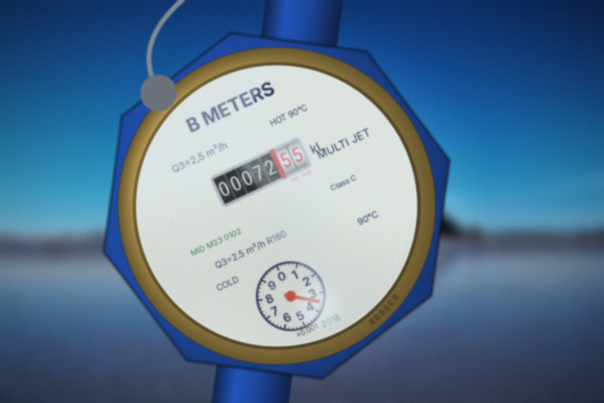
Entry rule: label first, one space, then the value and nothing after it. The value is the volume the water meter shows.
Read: 72.553 kL
